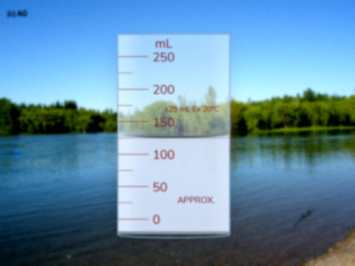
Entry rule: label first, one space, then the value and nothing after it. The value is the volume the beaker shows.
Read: 125 mL
